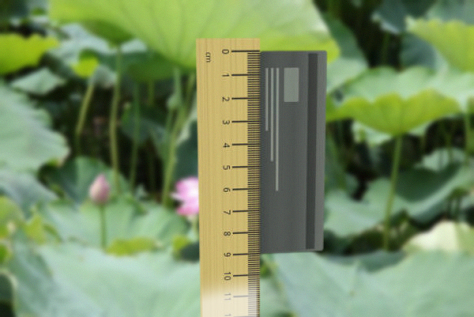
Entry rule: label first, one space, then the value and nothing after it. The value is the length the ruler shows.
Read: 9 cm
